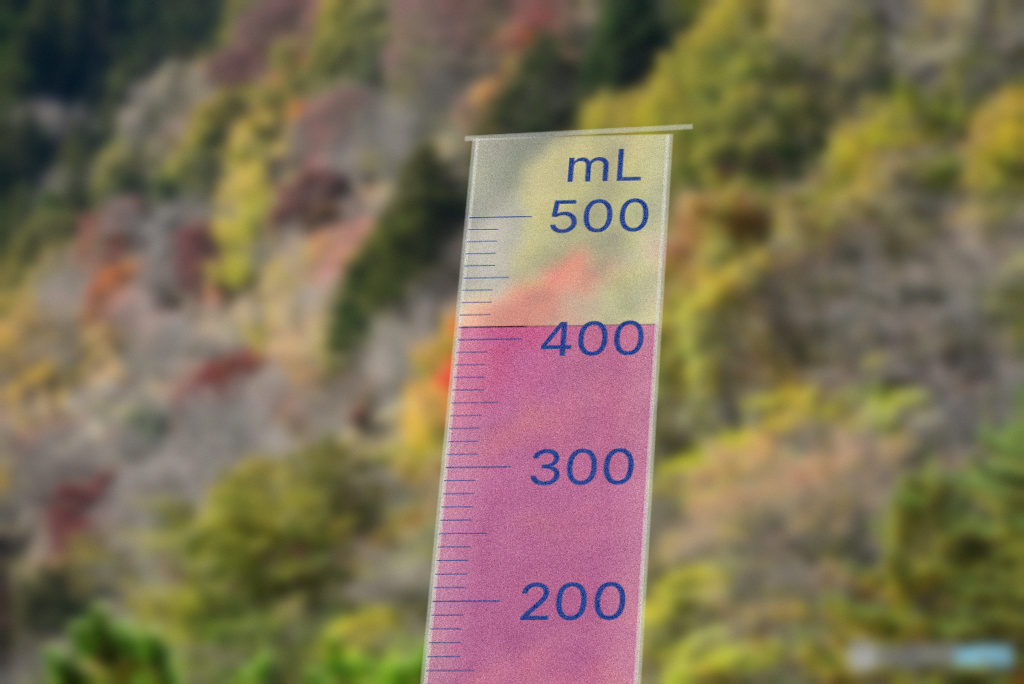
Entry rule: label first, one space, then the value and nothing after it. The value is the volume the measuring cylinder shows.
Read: 410 mL
